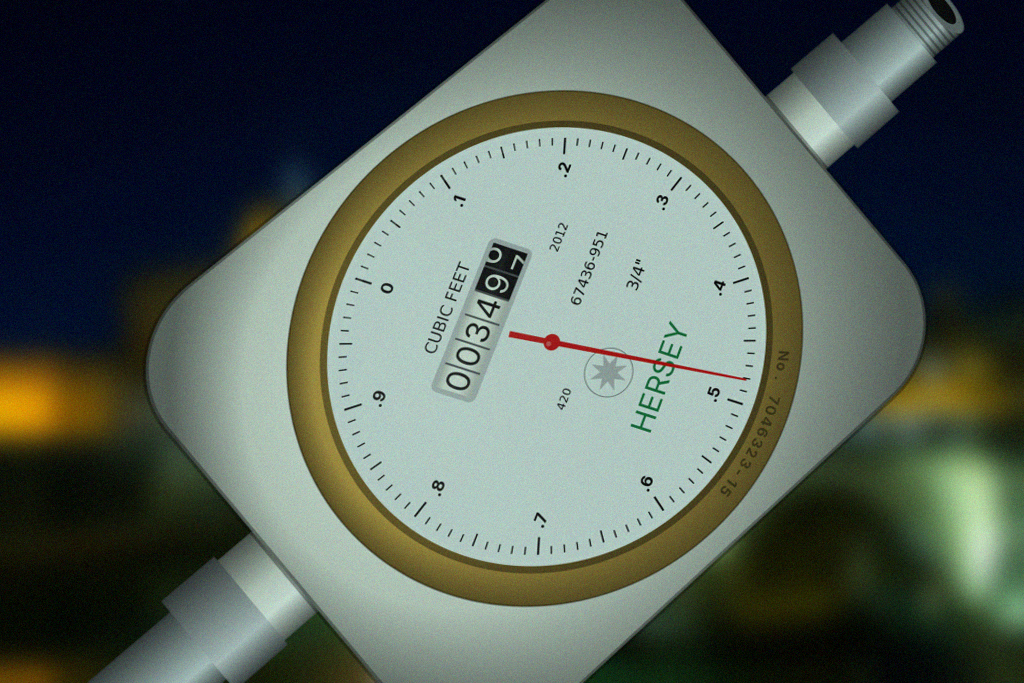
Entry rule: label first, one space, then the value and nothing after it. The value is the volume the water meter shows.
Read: 3496.48 ft³
